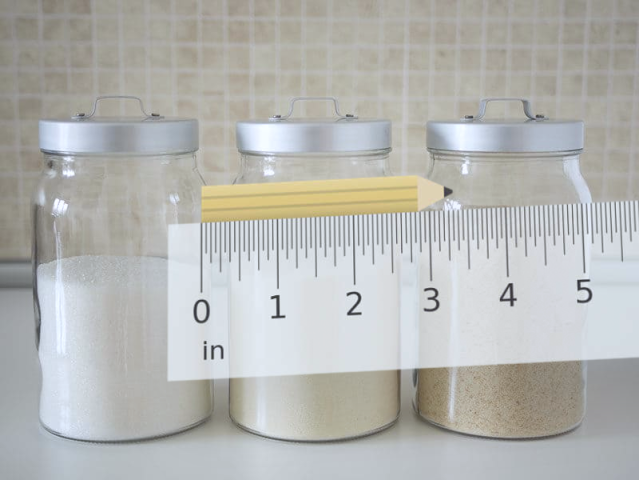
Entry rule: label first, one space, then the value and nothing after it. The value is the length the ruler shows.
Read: 3.3125 in
